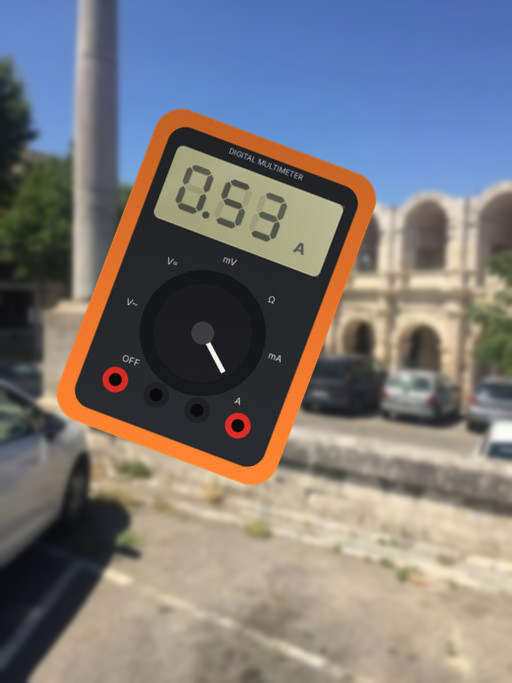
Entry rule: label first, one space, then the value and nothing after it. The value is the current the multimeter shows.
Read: 0.53 A
